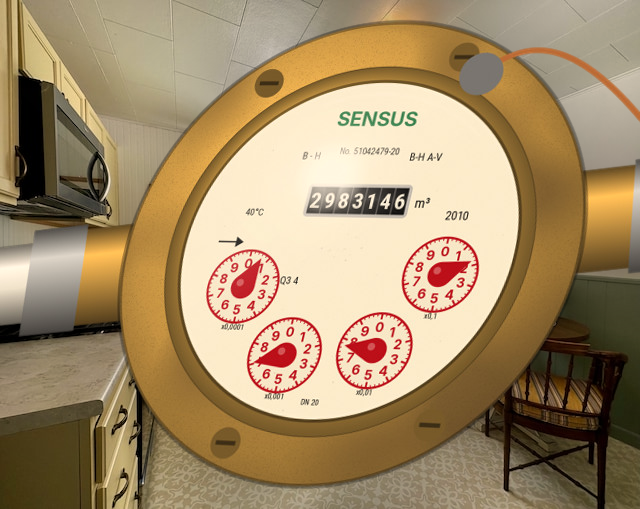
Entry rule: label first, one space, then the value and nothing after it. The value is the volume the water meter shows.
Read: 2983146.1770 m³
